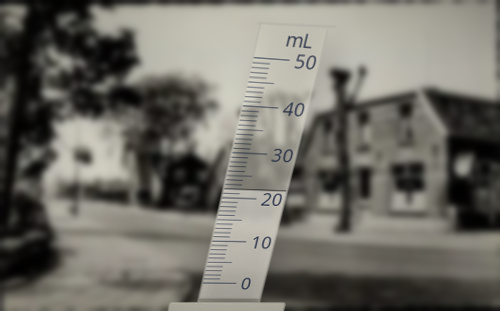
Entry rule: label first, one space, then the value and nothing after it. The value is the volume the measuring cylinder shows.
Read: 22 mL
